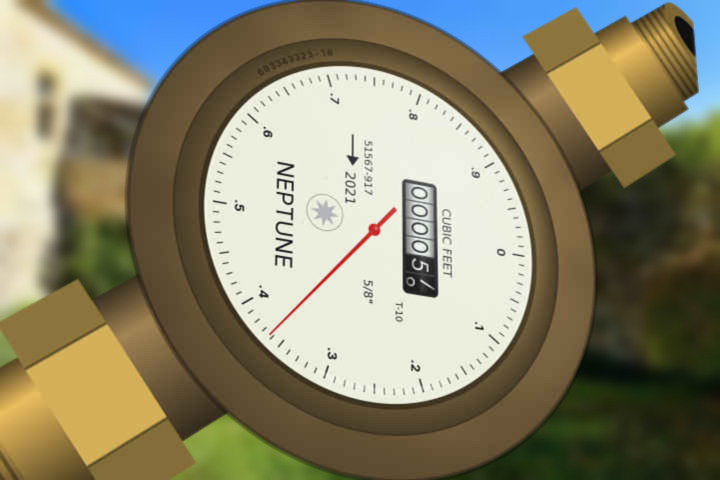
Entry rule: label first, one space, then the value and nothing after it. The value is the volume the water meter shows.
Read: 57.36 ft³
